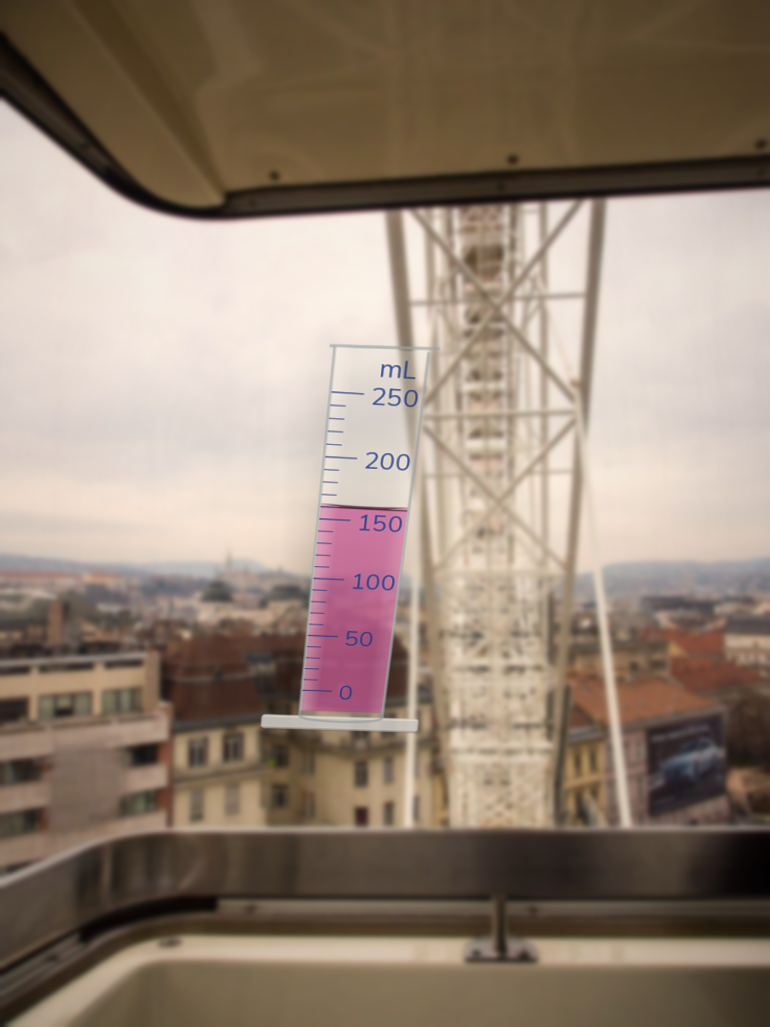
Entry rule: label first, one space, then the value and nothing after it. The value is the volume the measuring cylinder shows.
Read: 160 mL
